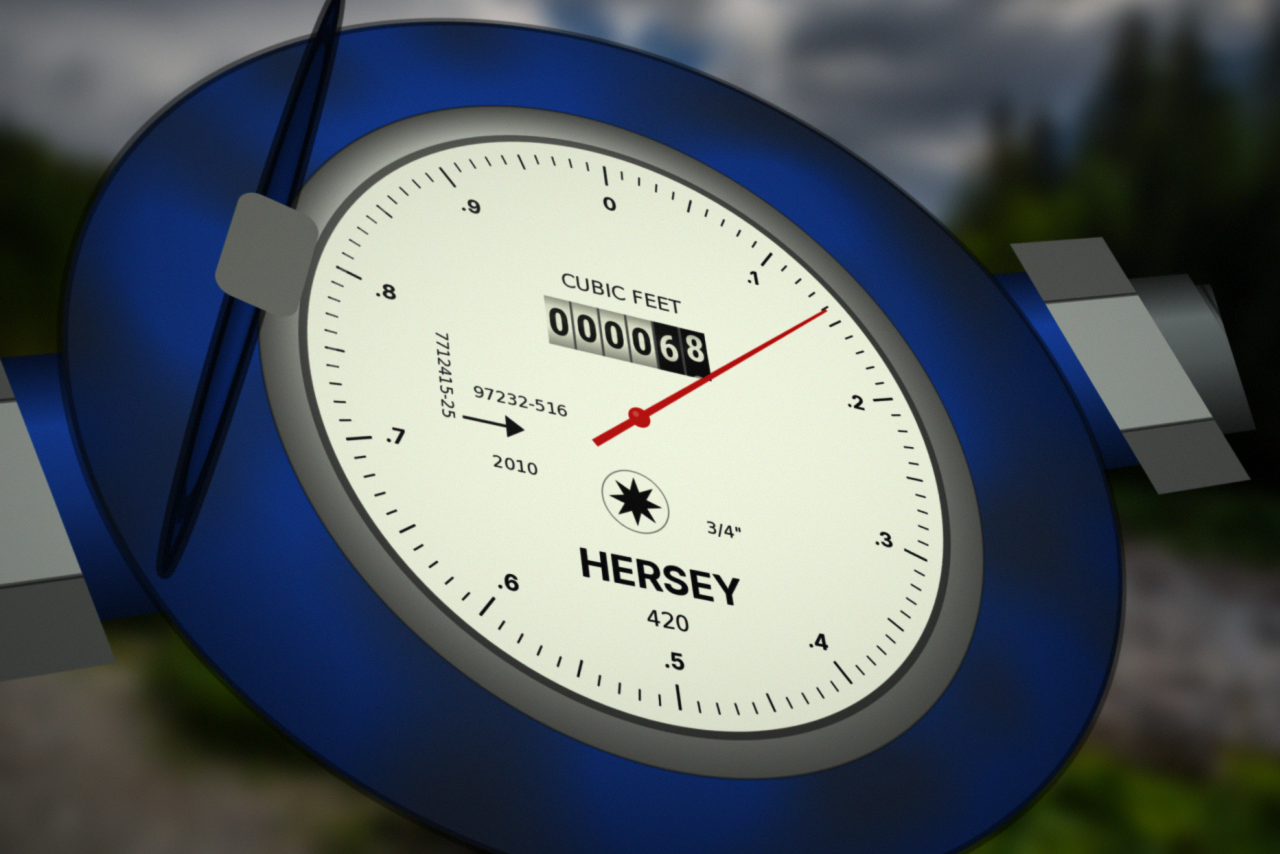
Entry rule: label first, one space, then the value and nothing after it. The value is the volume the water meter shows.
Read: 68.14 ft³
